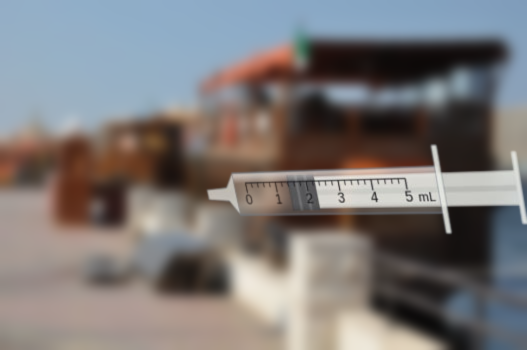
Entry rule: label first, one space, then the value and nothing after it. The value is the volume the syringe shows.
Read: 1.4 mL
